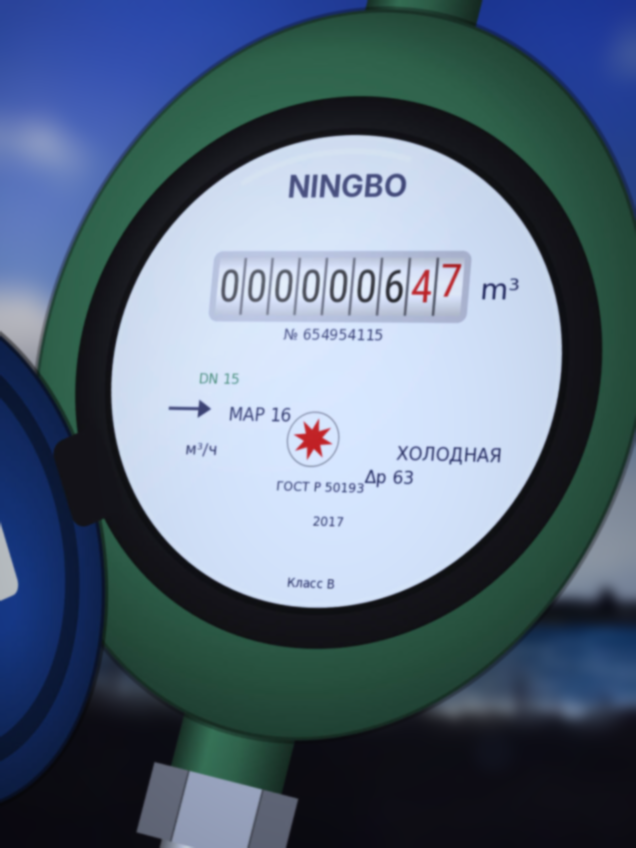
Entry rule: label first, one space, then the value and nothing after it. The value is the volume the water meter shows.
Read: 6.47 m³
